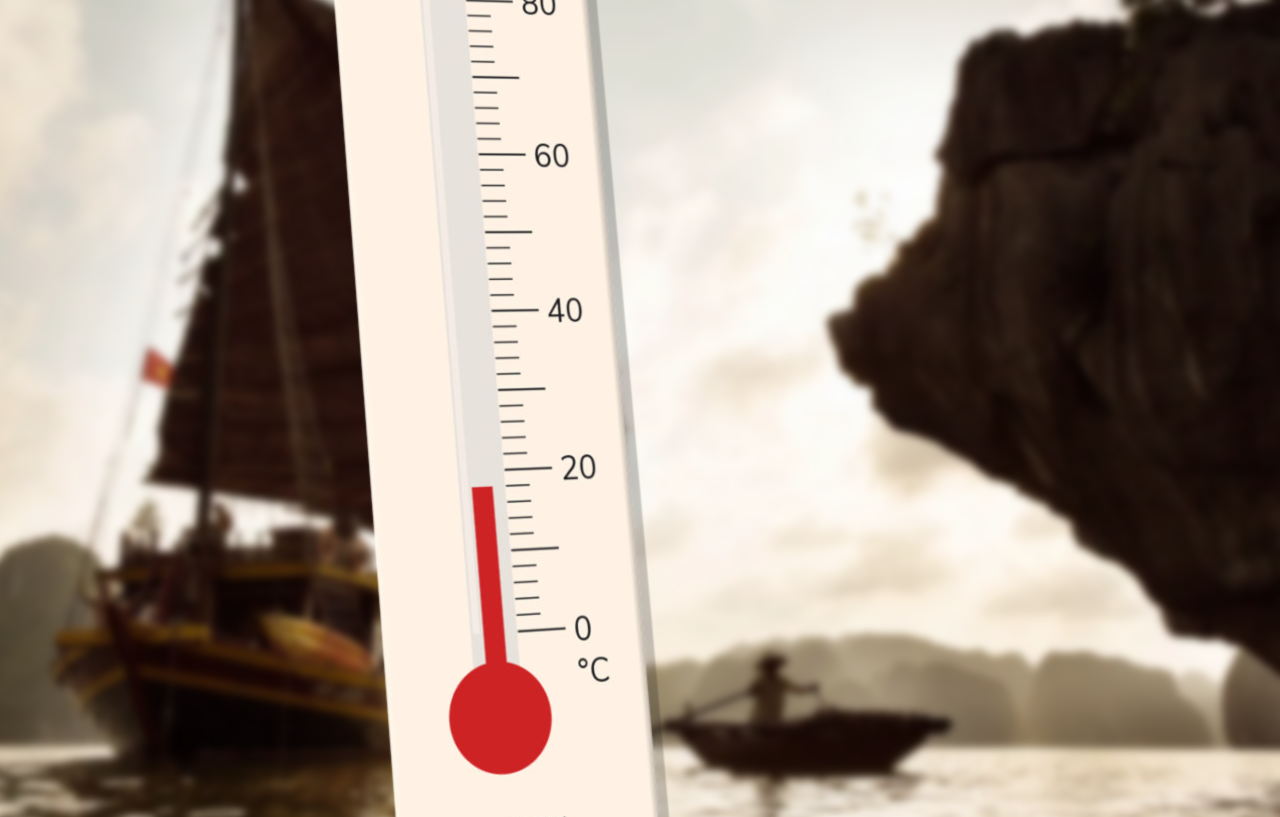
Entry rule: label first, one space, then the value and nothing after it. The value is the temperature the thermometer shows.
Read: 18 °C
